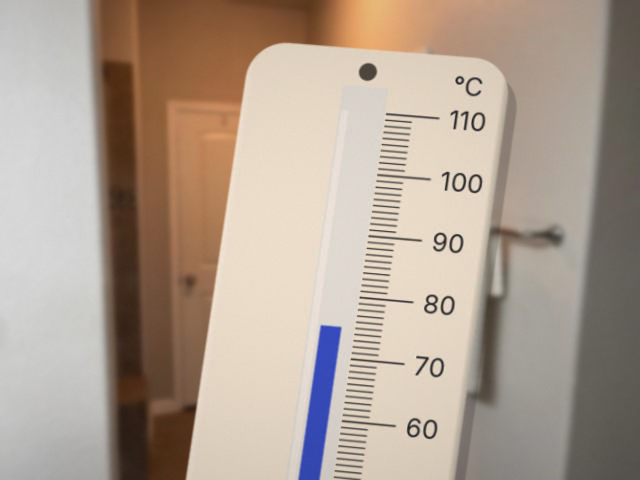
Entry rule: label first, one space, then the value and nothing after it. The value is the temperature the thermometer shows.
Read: 75 °C
